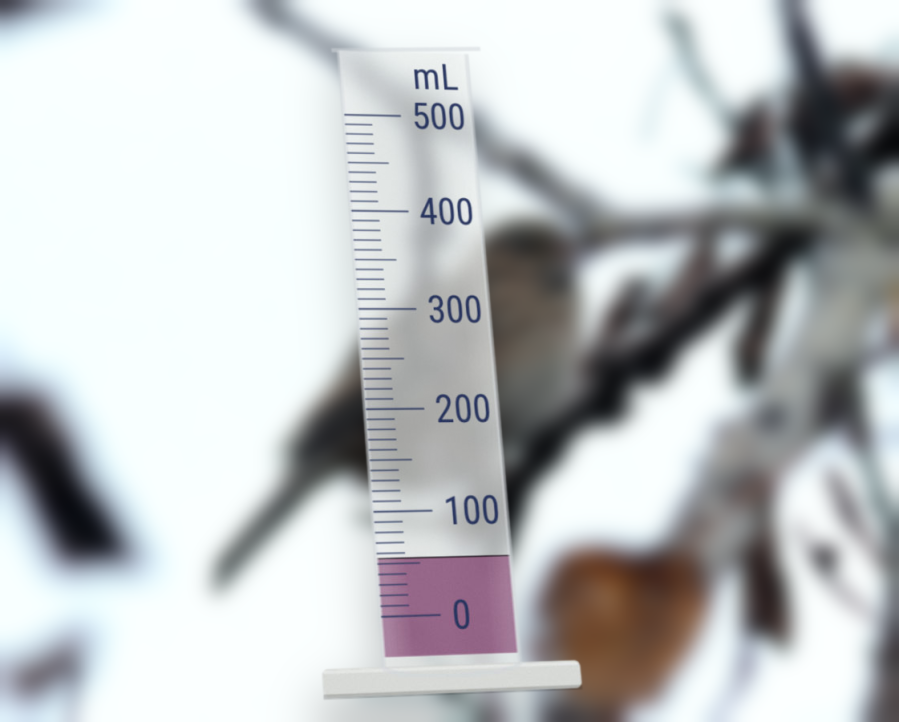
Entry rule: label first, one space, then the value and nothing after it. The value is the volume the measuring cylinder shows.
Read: 55 mL
